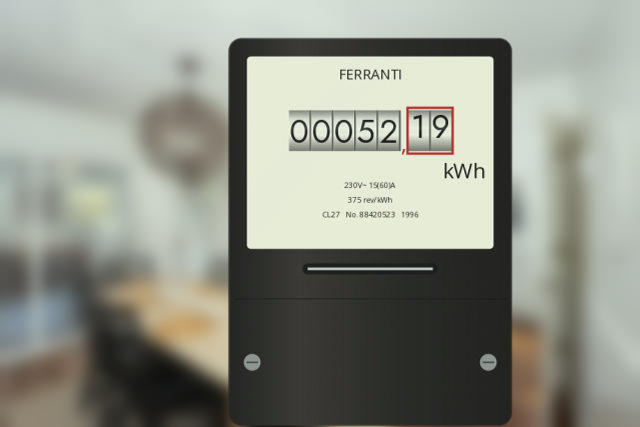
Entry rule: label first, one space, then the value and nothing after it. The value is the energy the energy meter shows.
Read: 52.19 kWh
